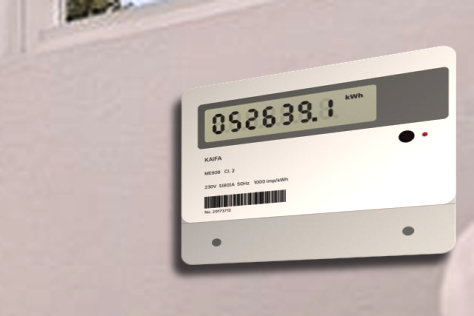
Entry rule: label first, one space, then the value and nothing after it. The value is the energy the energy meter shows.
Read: 52639.1 kWh
